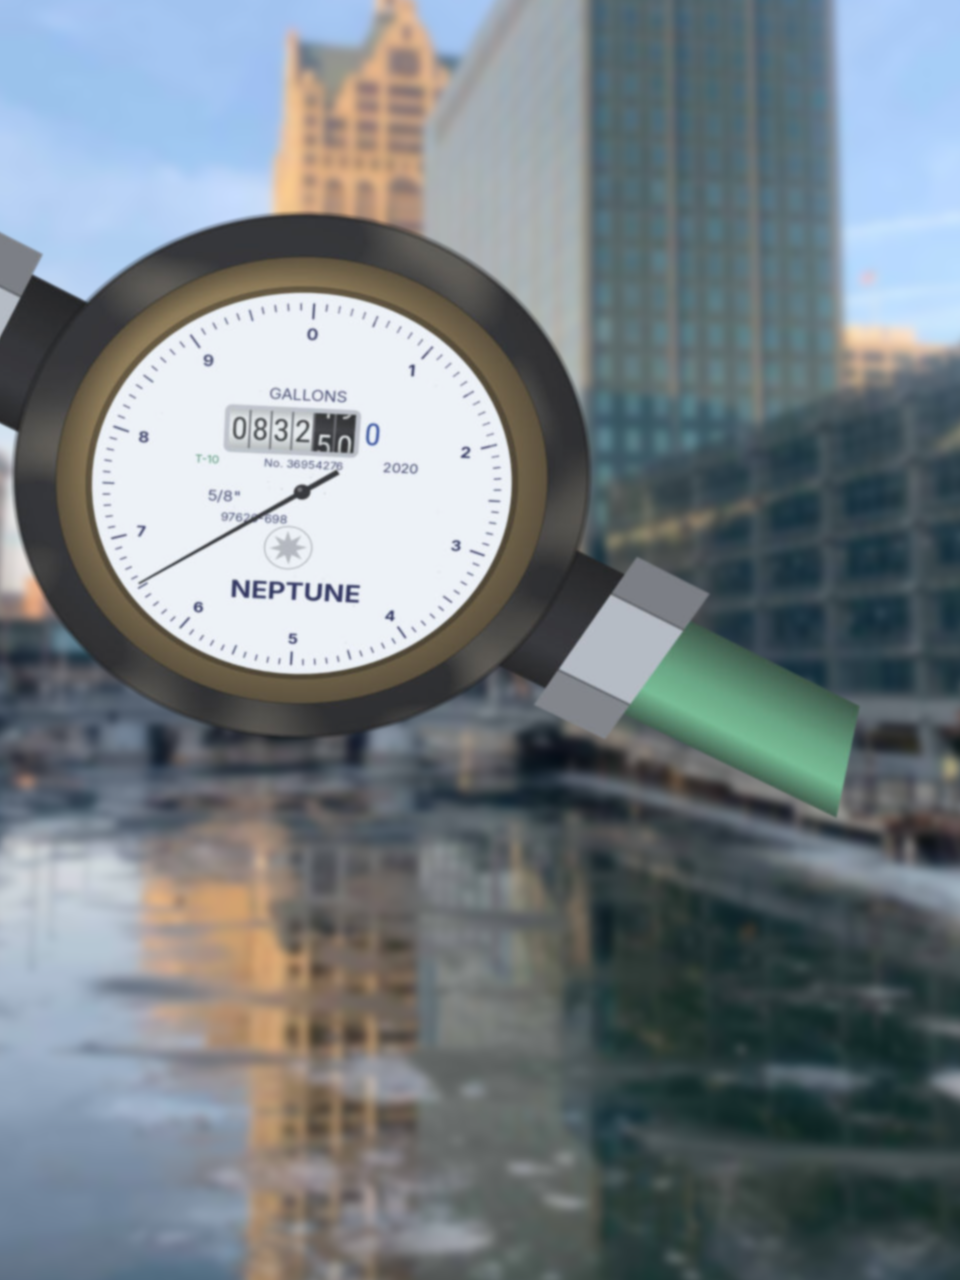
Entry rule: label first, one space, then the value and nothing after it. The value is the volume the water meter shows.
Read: 832496.5 gal
